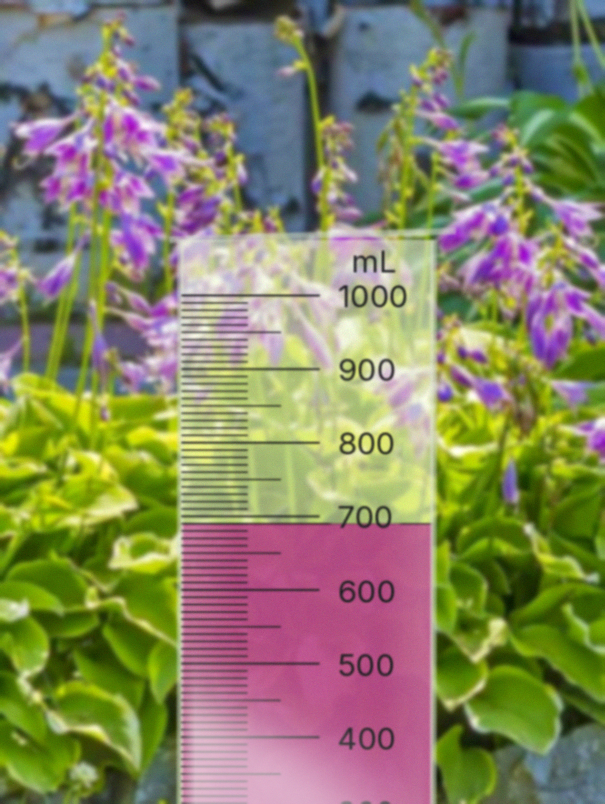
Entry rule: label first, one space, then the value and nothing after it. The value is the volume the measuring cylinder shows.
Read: 690 mL
